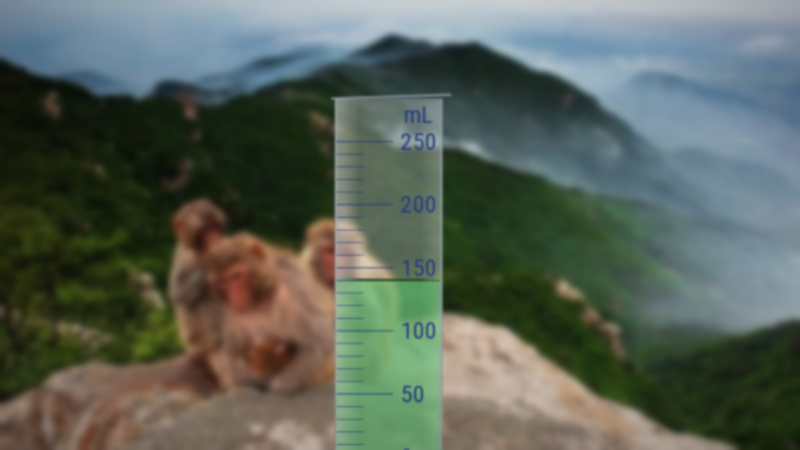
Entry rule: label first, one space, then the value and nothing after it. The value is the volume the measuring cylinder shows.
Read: 140 mL
